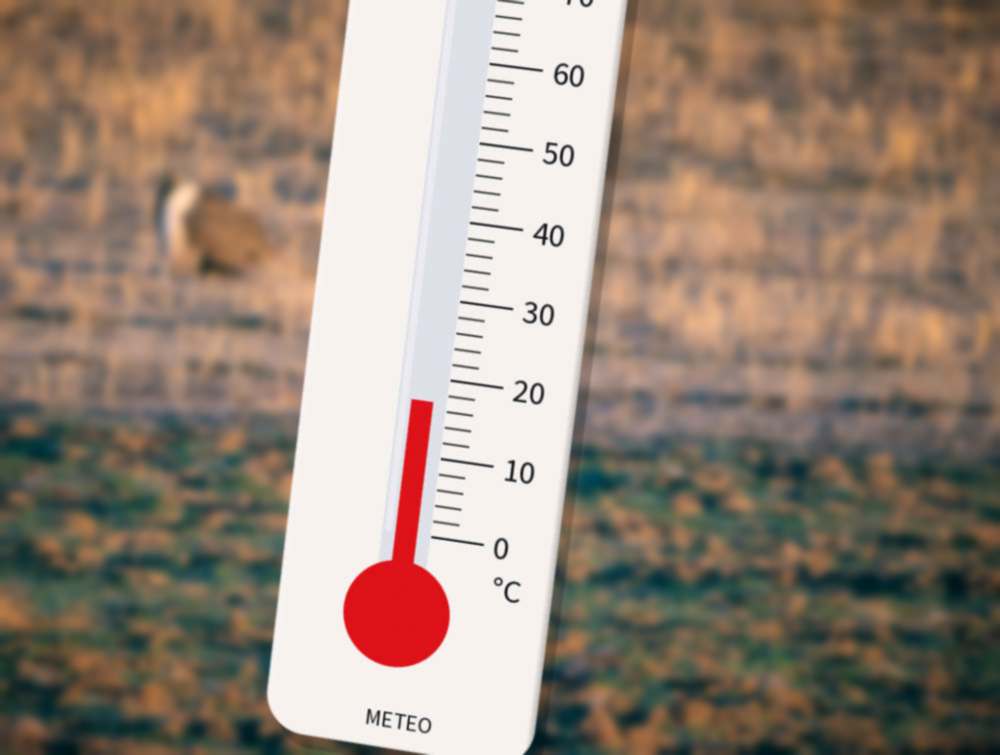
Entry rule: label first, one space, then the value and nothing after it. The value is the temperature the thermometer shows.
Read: 17 °C
